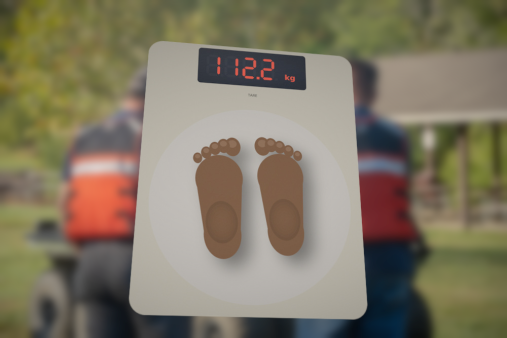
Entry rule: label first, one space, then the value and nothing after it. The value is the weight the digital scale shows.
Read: 112.2 kg
